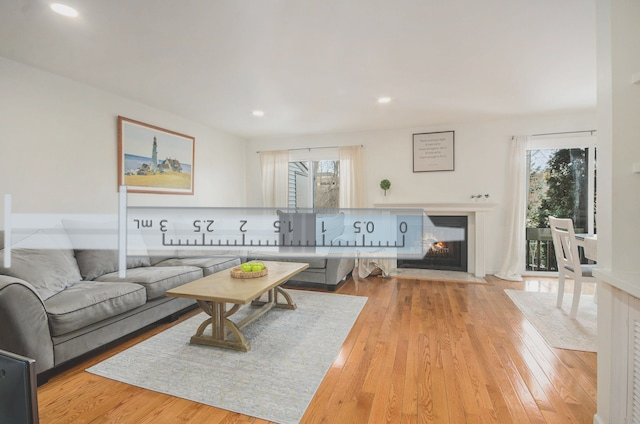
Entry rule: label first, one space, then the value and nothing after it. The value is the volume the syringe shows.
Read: 1.1 mL
